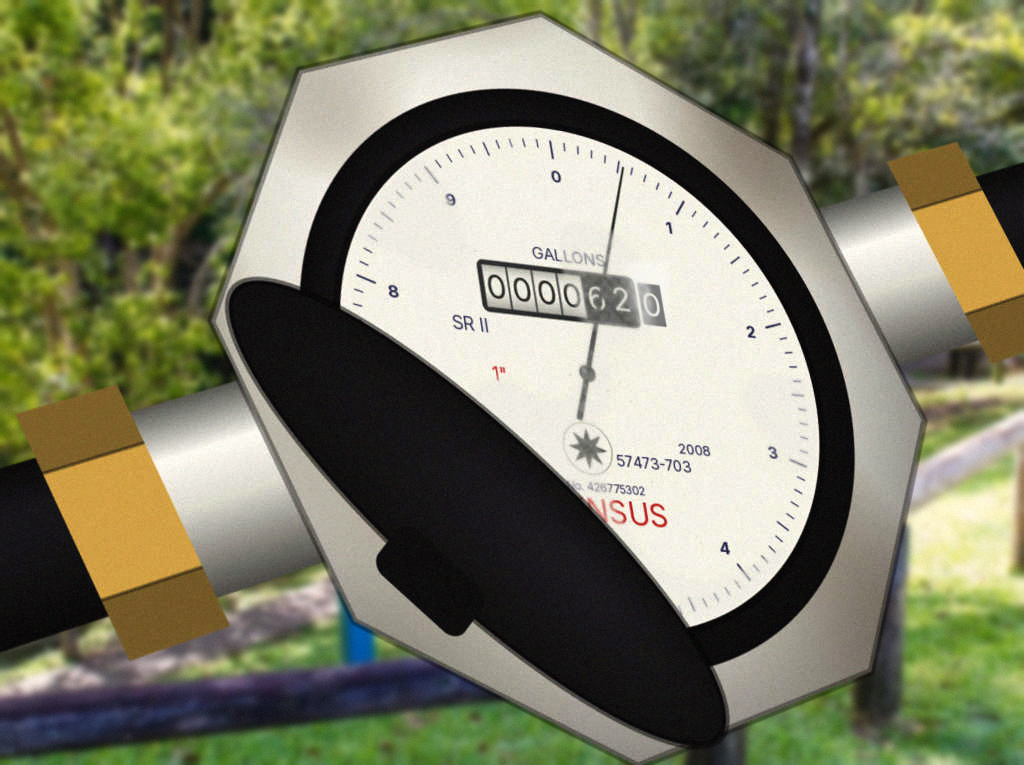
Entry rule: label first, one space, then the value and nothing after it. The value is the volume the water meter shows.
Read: 620.5 gal
